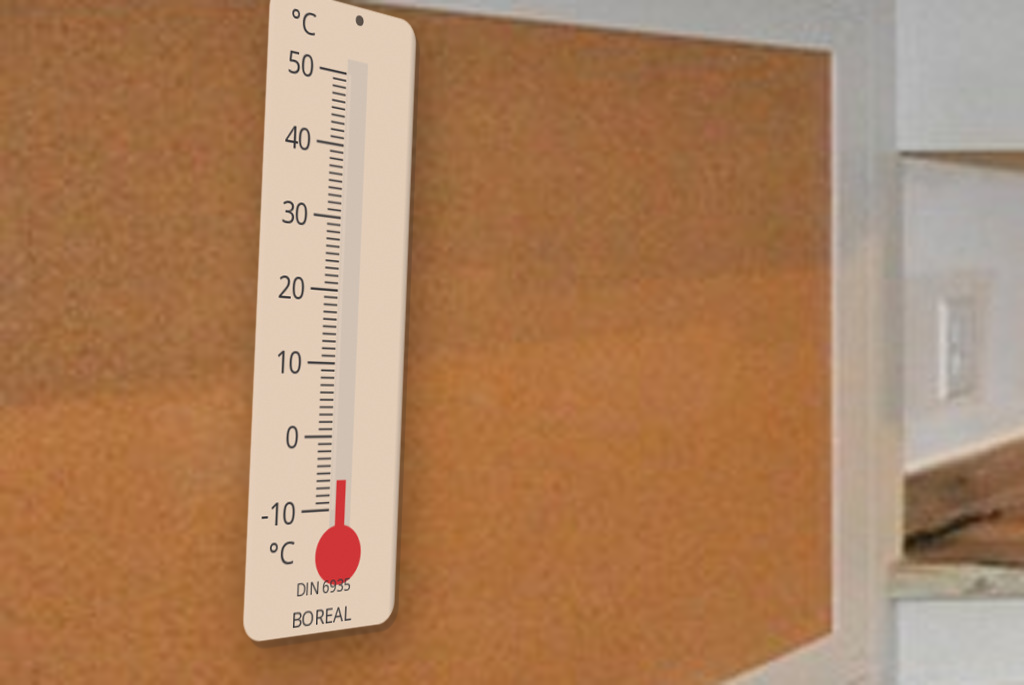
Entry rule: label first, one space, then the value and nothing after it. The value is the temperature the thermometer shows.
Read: -6 °C
